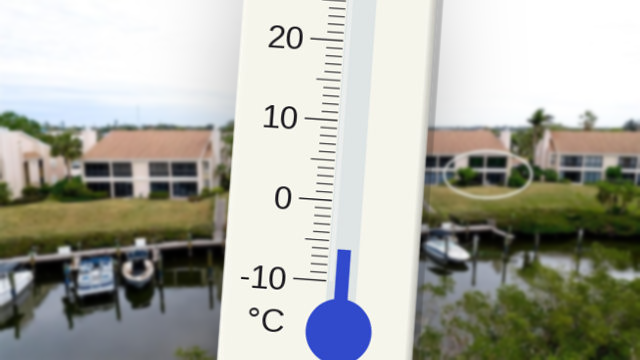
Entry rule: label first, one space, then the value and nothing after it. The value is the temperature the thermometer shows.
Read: -6 °C
